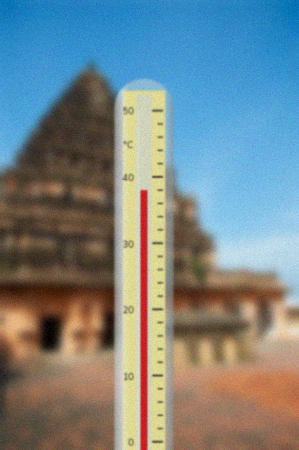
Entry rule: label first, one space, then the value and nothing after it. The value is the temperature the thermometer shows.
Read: 38 °C
